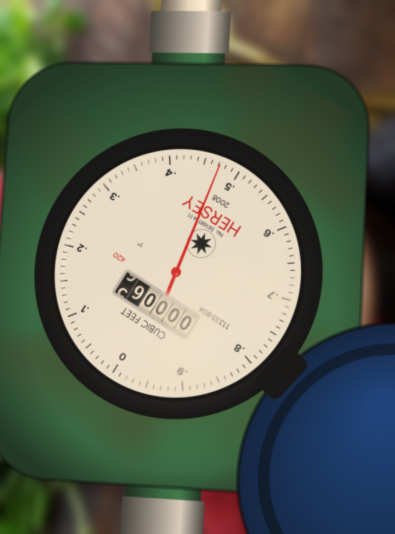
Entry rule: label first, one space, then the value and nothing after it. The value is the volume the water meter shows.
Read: 65.47 ft³
